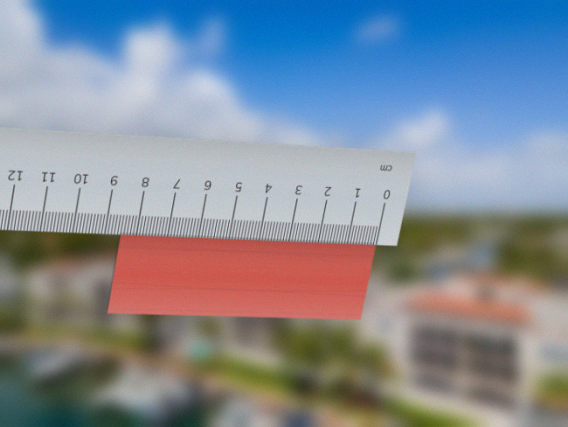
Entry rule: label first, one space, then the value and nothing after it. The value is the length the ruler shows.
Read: 8.5 cm
